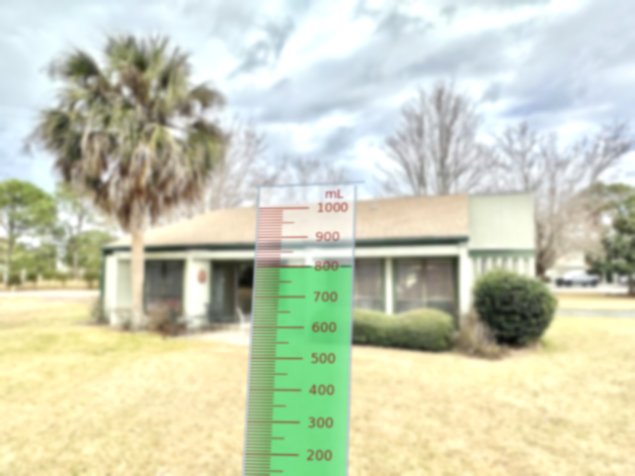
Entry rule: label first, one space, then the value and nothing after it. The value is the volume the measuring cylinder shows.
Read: 800 mL
